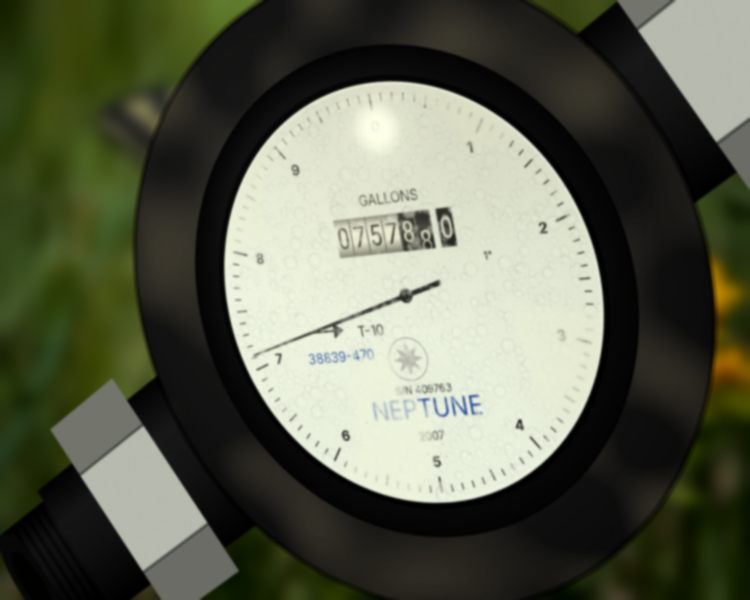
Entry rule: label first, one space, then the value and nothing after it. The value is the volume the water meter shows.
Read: 757877.1 gal
